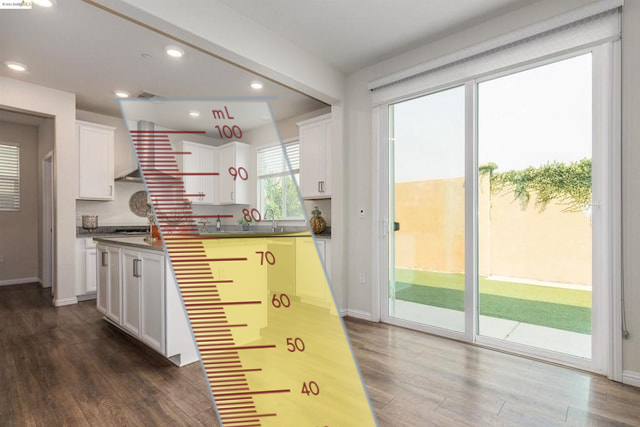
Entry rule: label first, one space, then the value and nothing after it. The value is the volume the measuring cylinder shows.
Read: 75 mL
